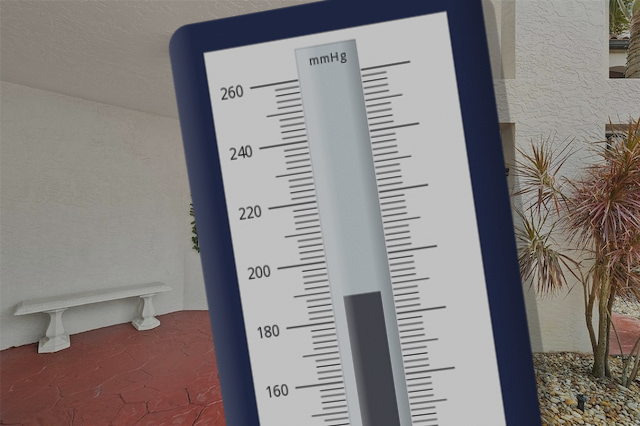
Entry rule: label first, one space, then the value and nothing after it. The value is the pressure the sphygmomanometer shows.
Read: 188 mmHg
